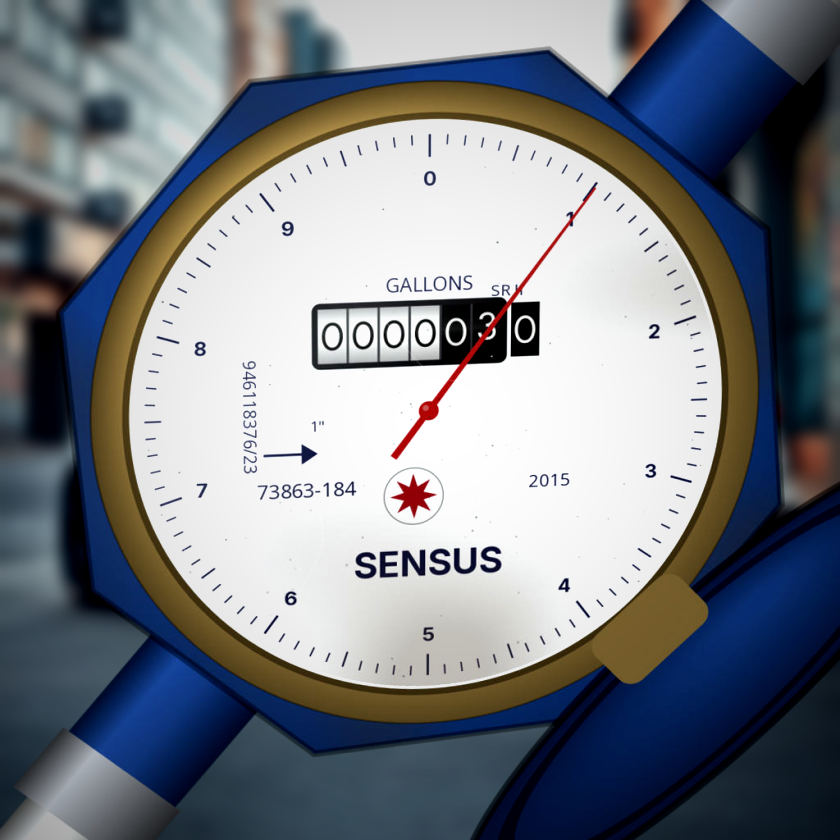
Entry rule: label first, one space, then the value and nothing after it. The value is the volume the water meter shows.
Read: 31.0 gal
